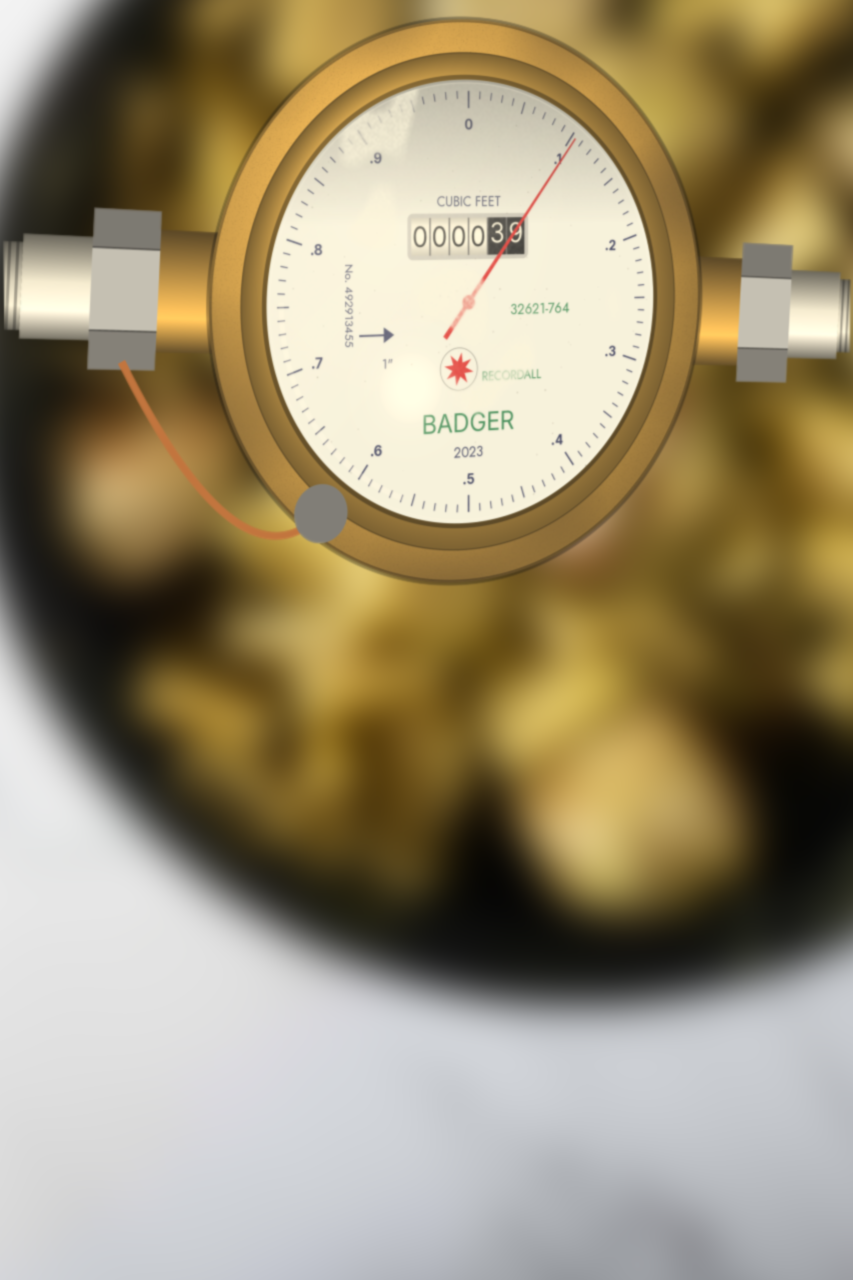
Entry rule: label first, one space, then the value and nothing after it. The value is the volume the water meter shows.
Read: 39.10 ft³
